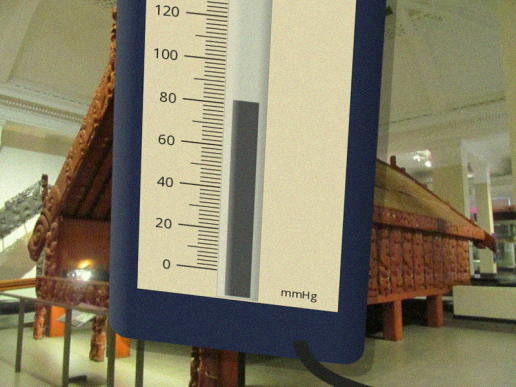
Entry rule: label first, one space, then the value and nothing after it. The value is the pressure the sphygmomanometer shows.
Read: 82 mmHg
